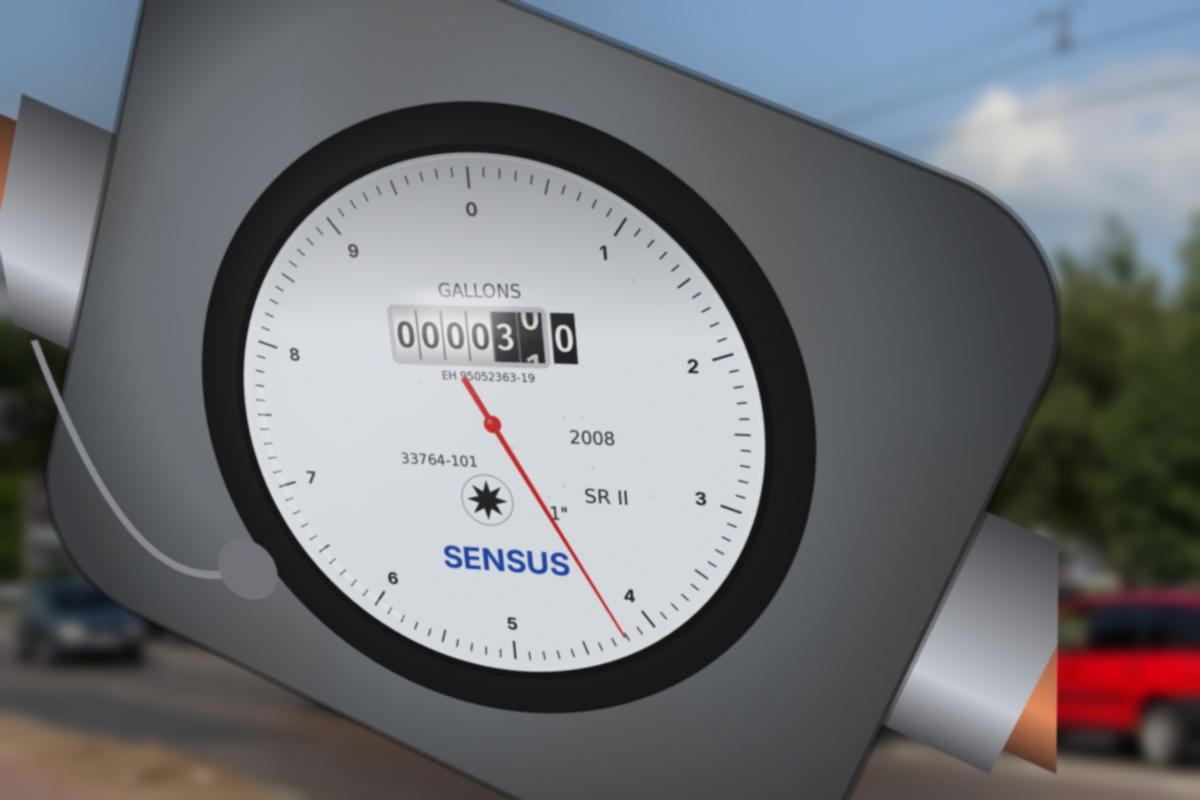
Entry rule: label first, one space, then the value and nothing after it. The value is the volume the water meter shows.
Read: 304.2 gal
